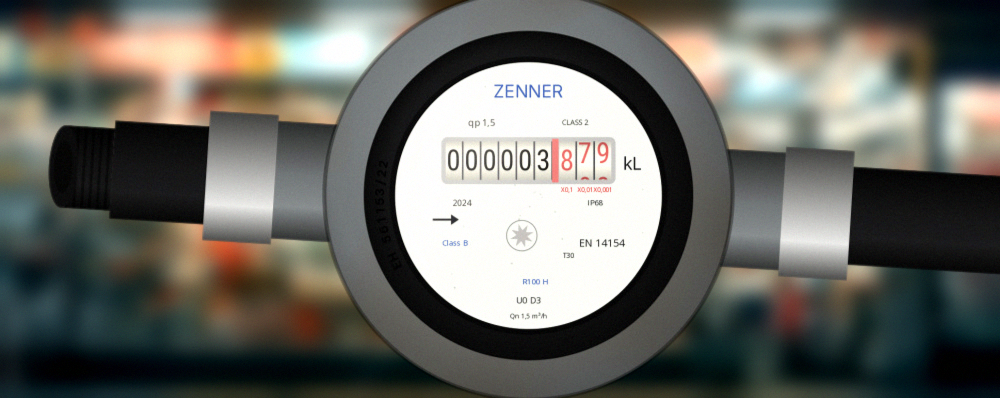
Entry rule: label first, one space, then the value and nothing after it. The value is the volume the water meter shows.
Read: 3.879 kL
